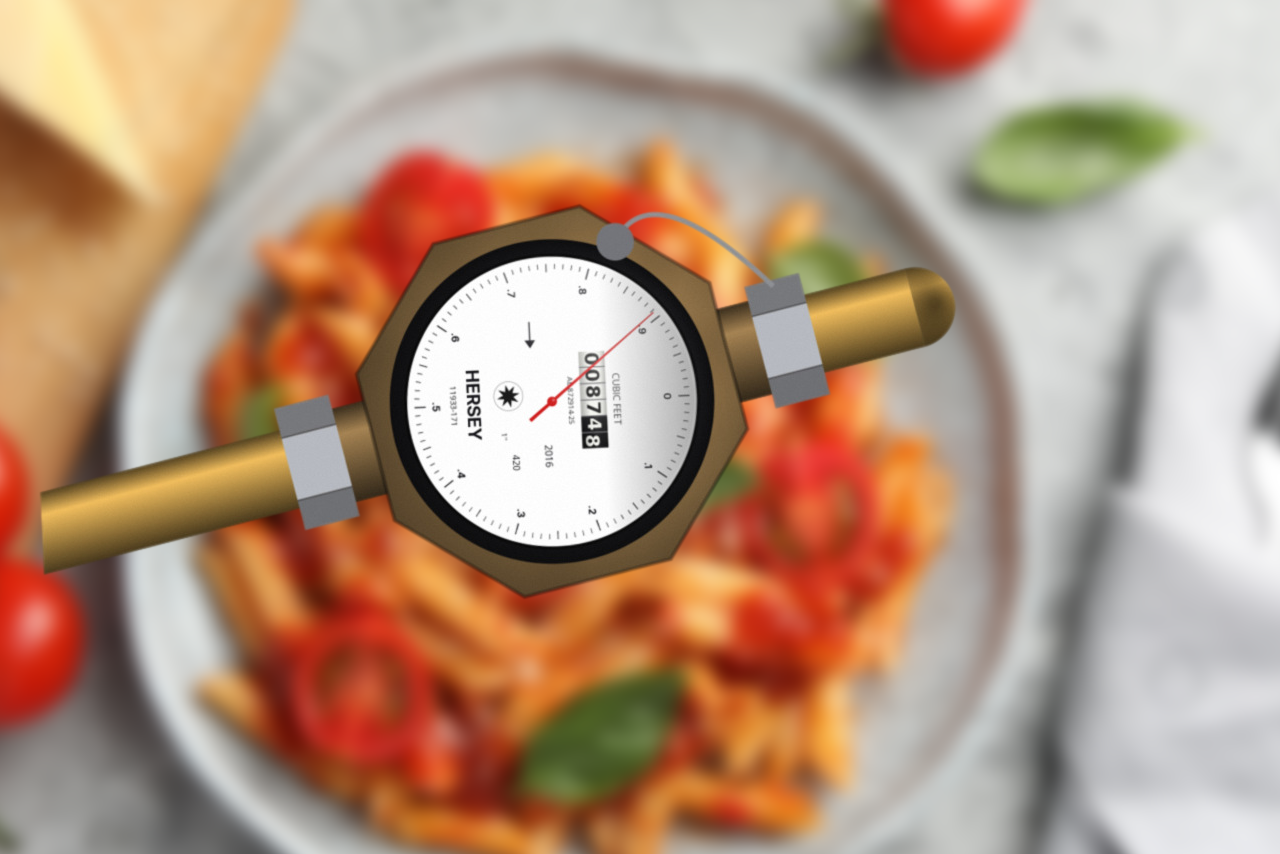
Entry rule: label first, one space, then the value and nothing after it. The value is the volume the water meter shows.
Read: 8747.89 ft³
